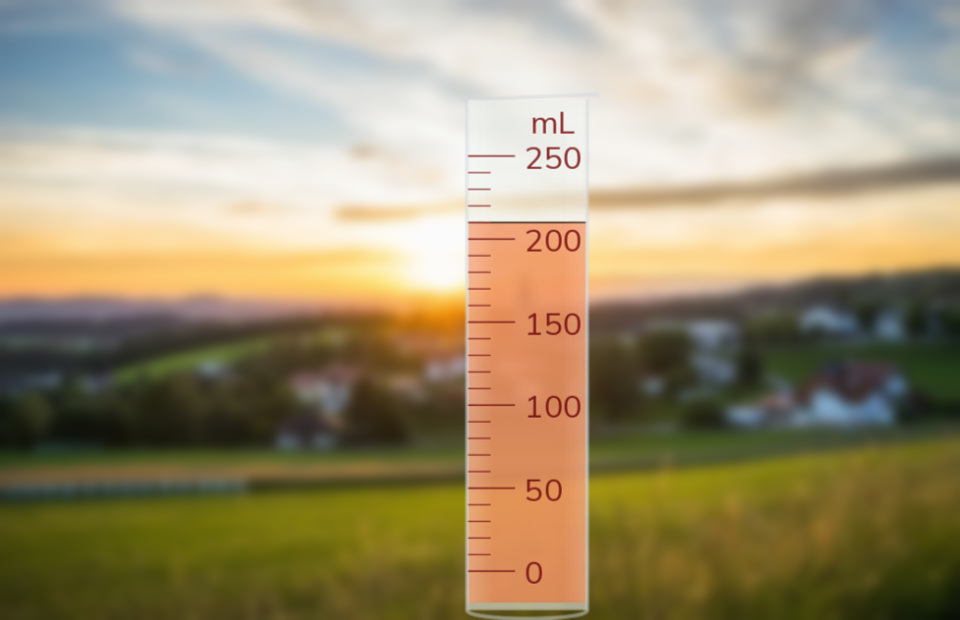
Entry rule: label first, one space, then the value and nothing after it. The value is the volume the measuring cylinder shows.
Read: 210 mL
